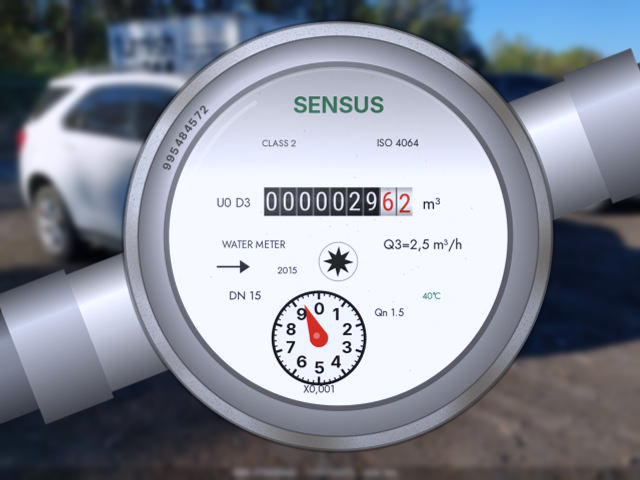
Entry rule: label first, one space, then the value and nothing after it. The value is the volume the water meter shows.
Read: 29.619 m³
